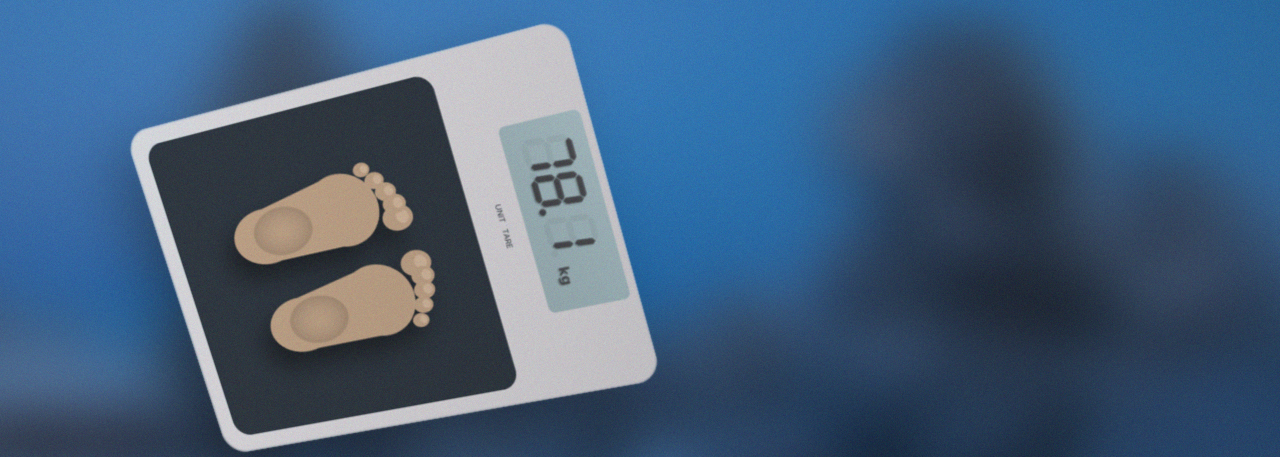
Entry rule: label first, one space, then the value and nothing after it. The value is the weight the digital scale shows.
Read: 78.1 kg
